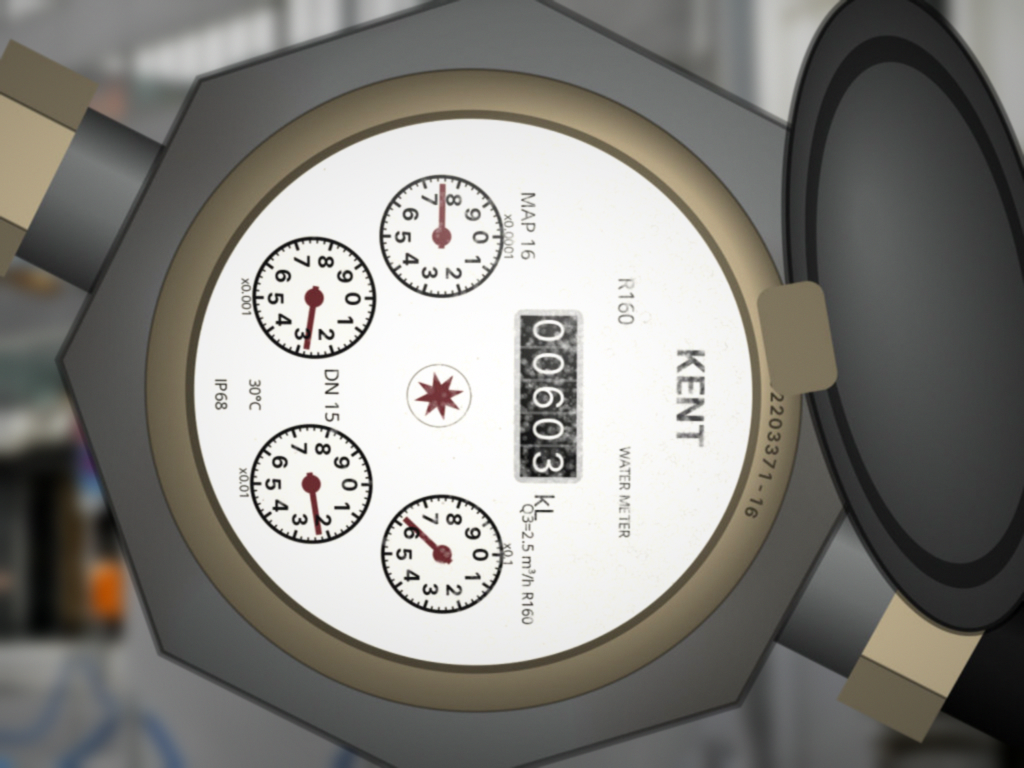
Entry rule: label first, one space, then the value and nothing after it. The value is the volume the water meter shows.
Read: 603.6227 kL
